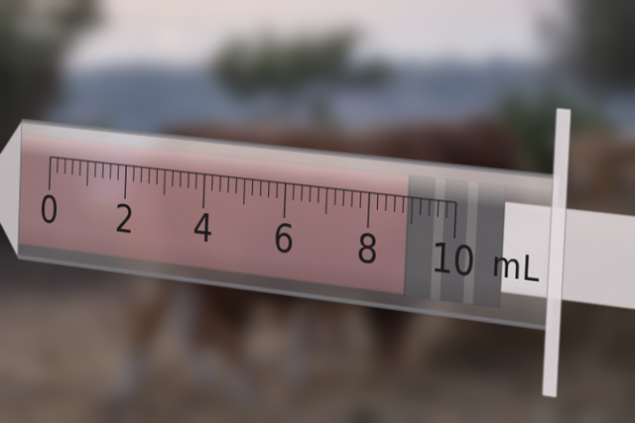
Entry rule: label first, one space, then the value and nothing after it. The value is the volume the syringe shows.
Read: 8.9 mL
